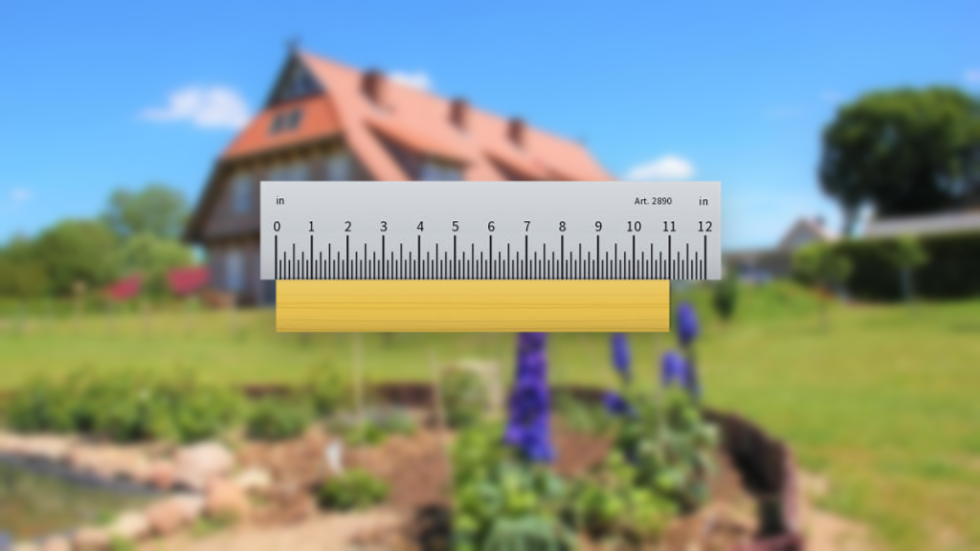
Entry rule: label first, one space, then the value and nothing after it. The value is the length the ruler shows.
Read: 11 in
